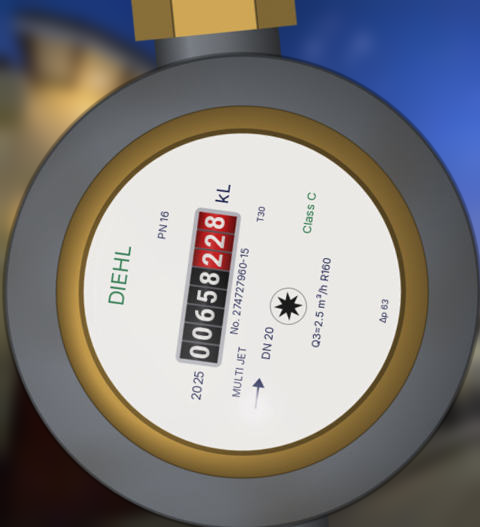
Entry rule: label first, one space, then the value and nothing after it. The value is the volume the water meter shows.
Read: 658.228 kL
